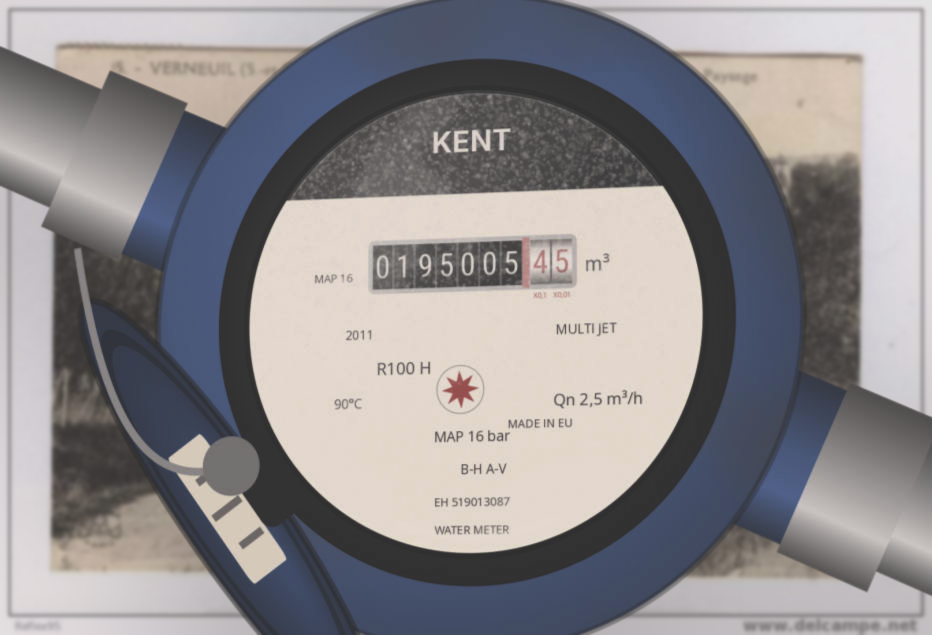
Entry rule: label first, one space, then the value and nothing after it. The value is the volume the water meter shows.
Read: 195005.45 m³
